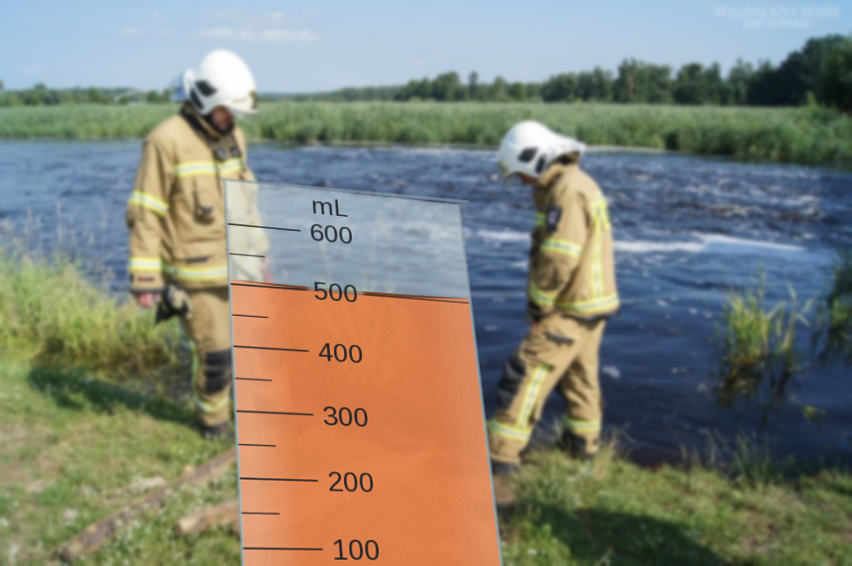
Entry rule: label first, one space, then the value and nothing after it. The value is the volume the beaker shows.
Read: 500 mL
